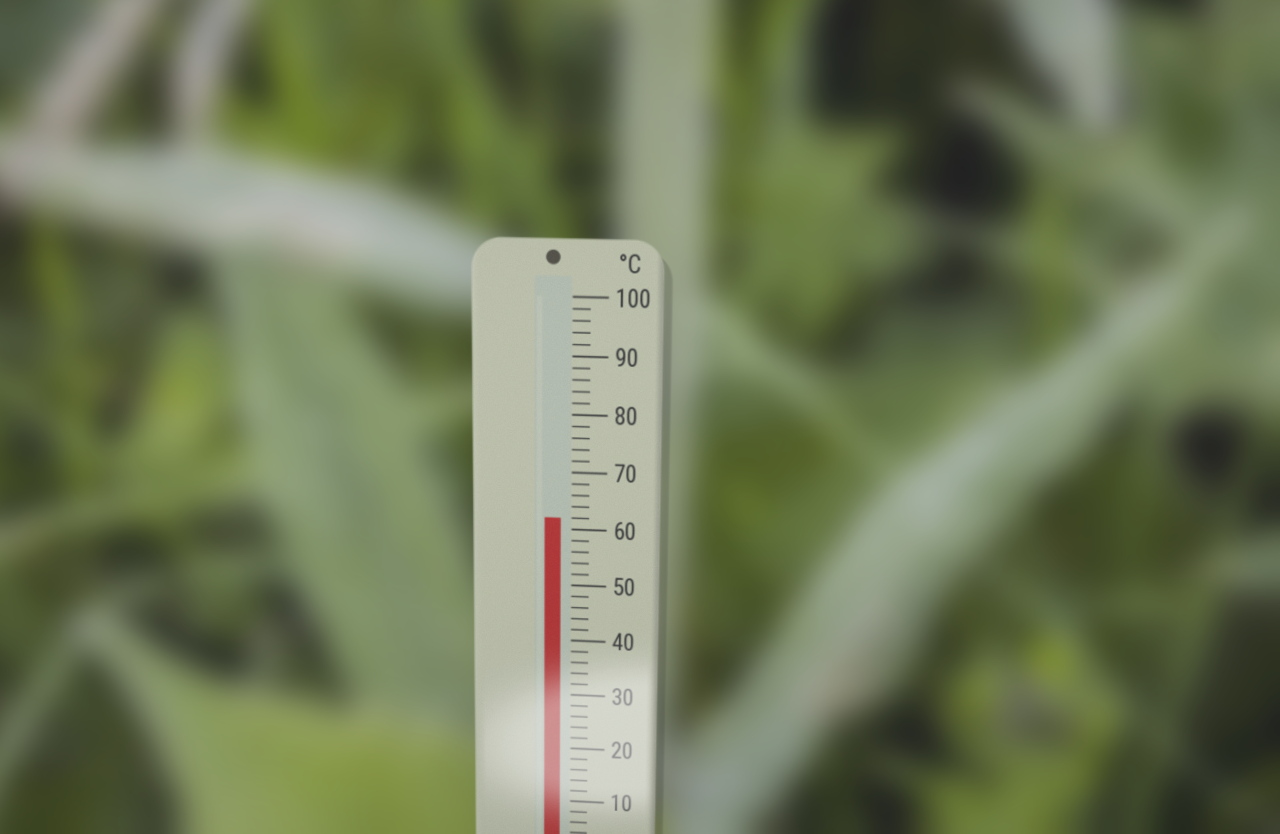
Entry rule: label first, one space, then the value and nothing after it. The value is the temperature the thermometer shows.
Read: 62 °C
